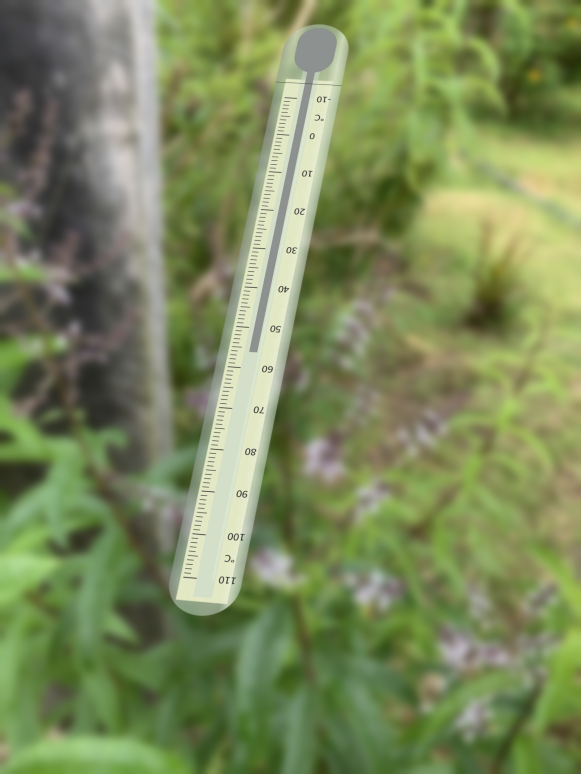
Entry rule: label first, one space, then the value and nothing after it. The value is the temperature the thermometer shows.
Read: 56 °C
